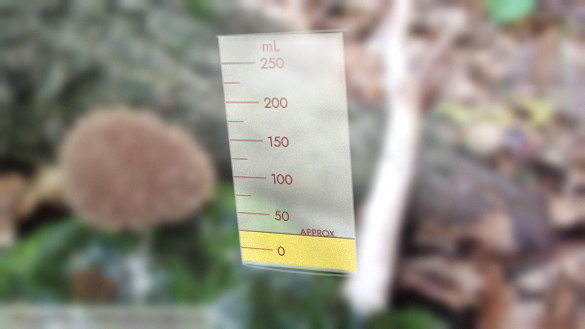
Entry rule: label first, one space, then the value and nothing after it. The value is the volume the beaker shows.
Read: 25 mL
